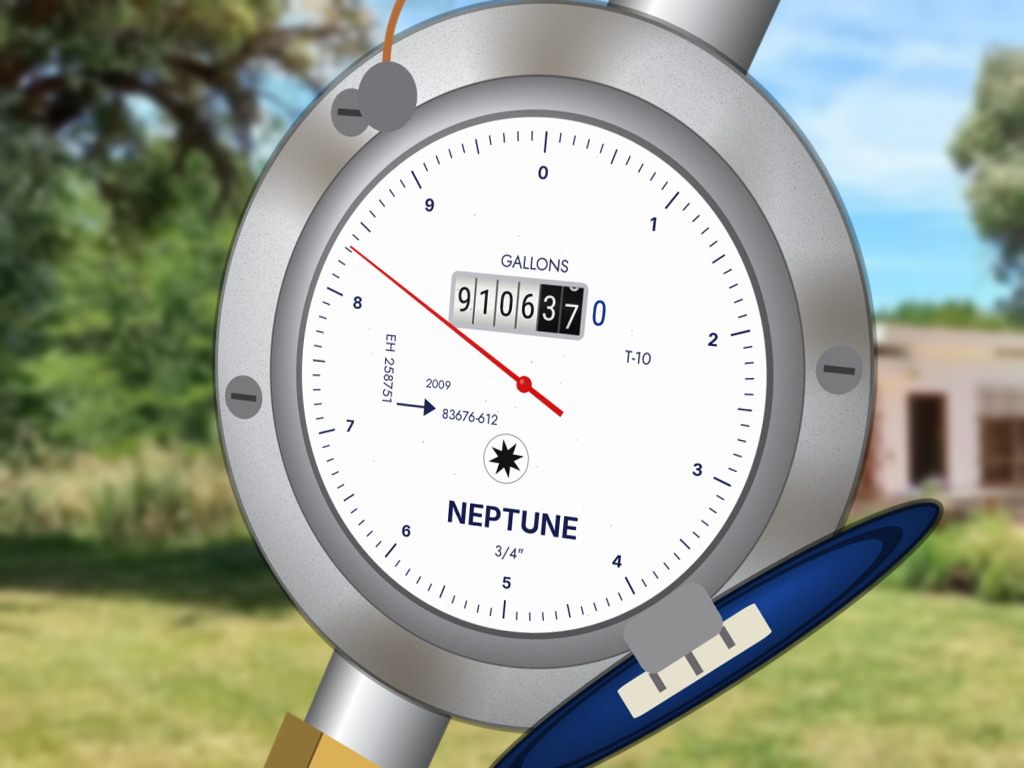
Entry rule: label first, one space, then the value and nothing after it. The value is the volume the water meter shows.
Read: 9106368.3 gal
